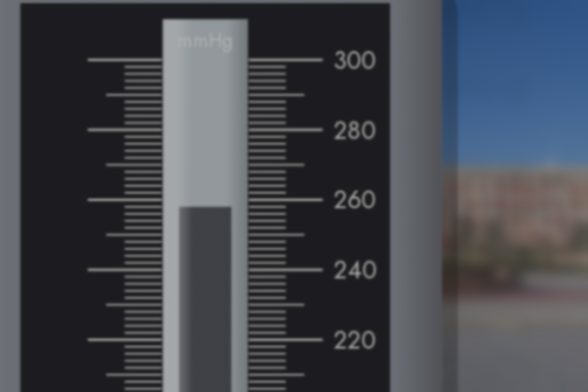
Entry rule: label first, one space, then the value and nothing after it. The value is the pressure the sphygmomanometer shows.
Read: 258 mmHg
